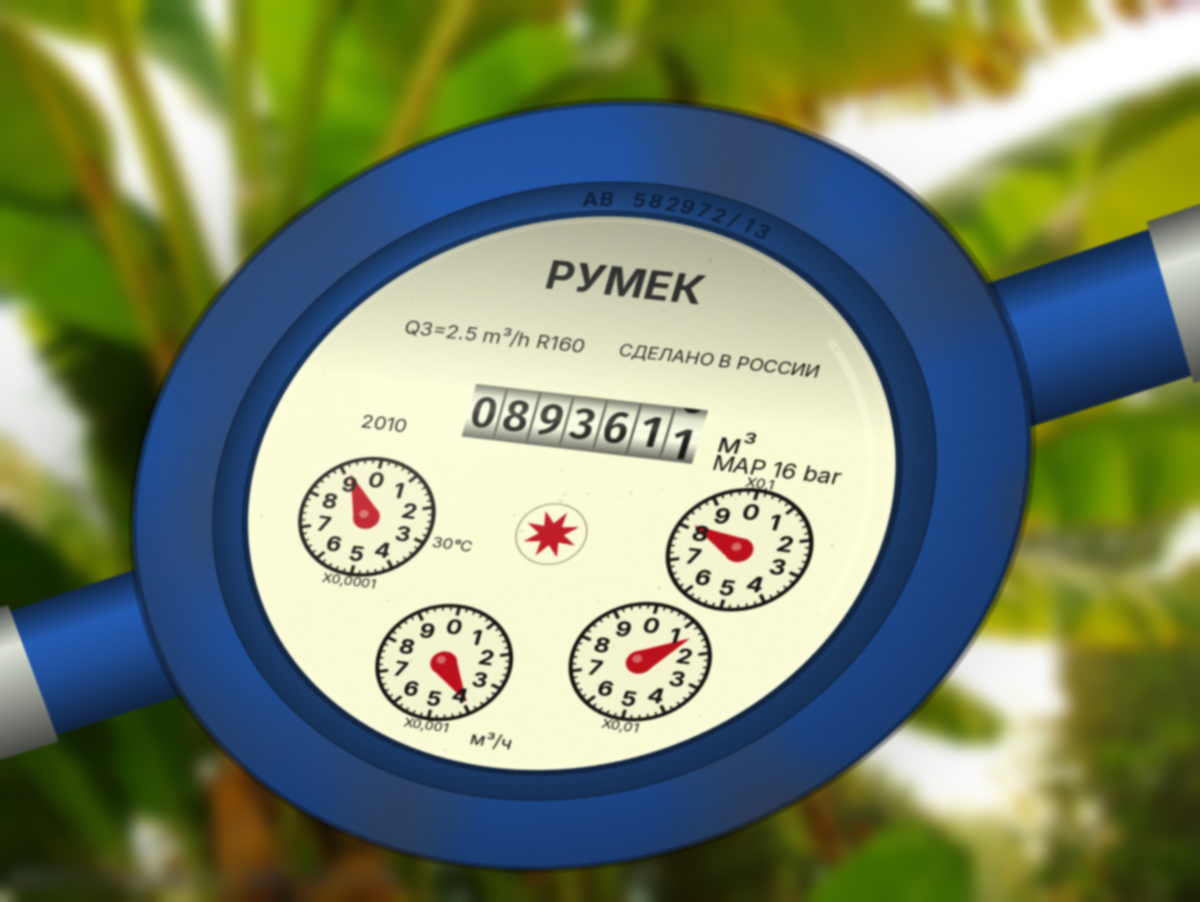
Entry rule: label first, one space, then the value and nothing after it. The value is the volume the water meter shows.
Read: 893610.8139 m³
